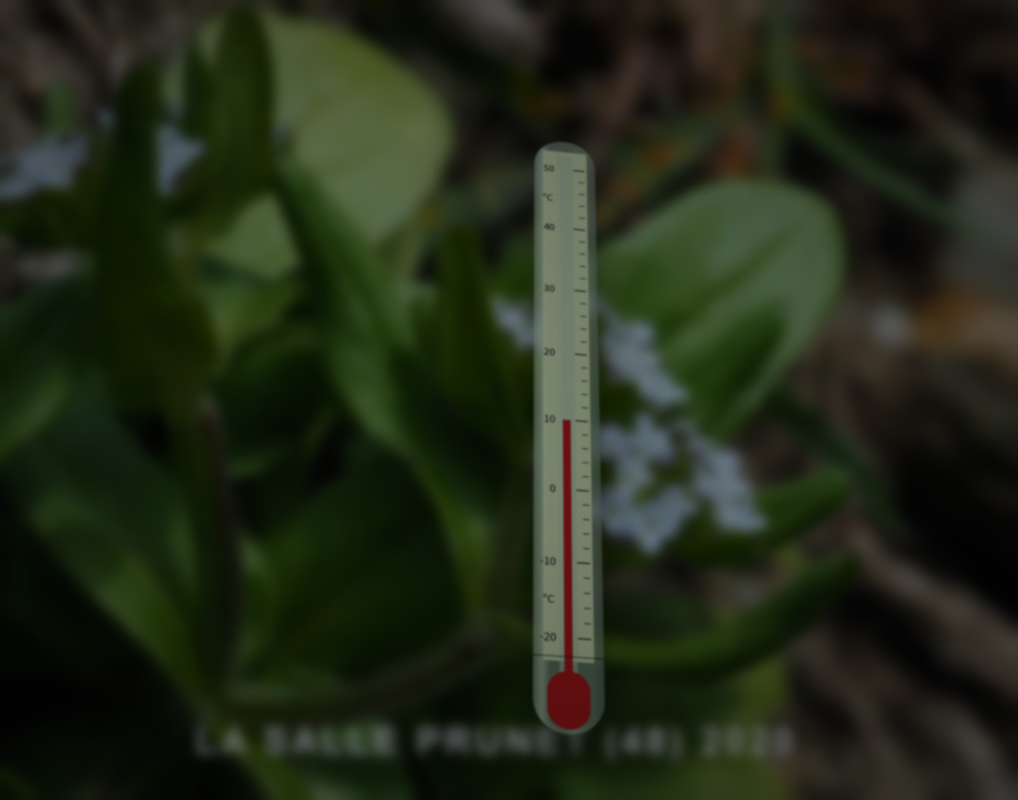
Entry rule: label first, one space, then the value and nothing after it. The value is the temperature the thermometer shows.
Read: 10 °C
